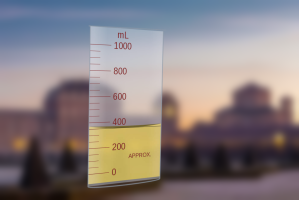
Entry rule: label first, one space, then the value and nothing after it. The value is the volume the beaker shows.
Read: 350 mL
